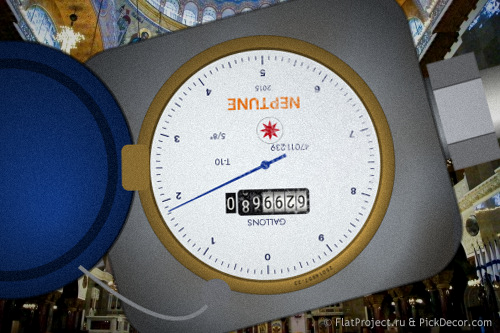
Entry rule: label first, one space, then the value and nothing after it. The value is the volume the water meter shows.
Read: 6299681.8 gal
